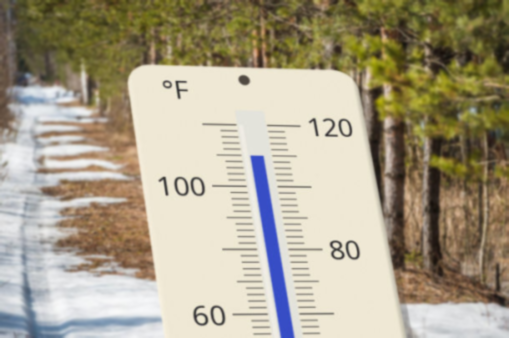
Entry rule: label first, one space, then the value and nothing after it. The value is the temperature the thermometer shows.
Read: 110 °F
